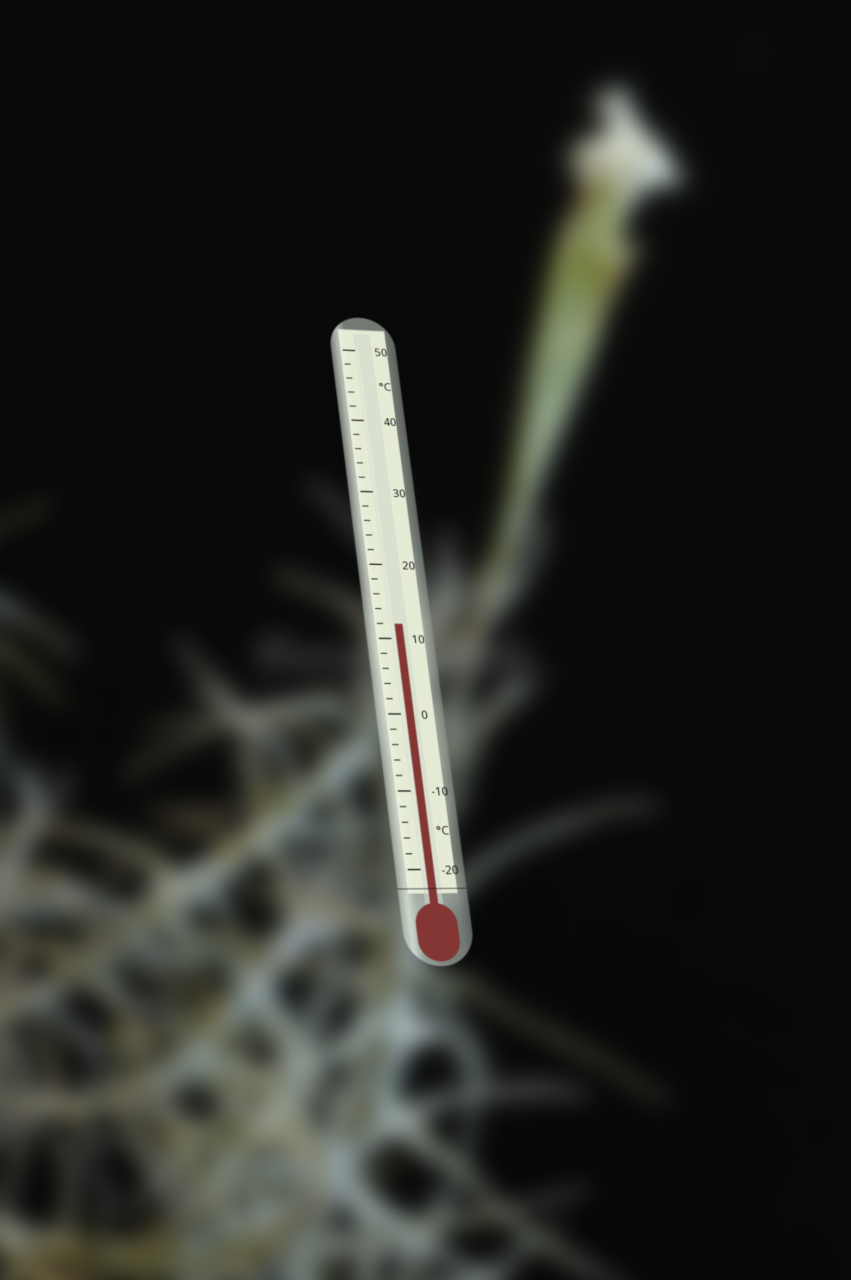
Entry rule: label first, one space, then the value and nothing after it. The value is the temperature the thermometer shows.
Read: 12 °C
